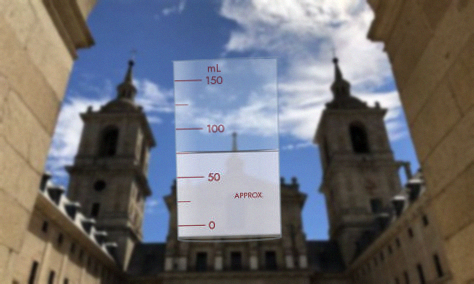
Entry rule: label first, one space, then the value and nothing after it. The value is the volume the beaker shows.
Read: 75 mL
